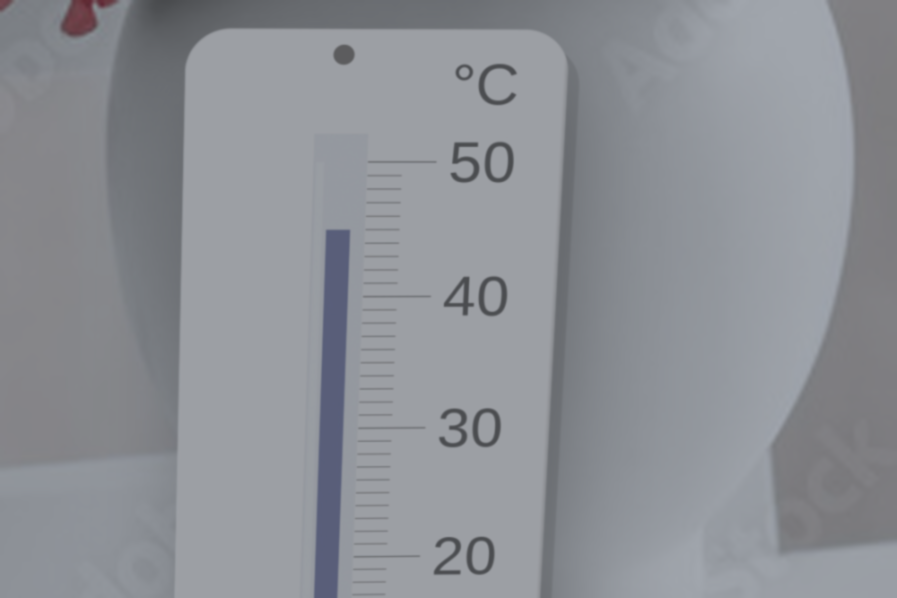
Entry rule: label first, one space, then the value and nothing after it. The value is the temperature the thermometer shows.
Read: 45 °C
